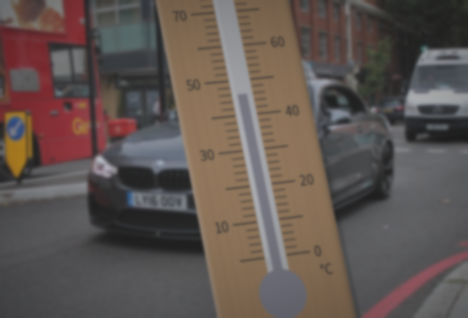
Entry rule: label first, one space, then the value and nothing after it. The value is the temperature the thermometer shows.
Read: 46 °C
